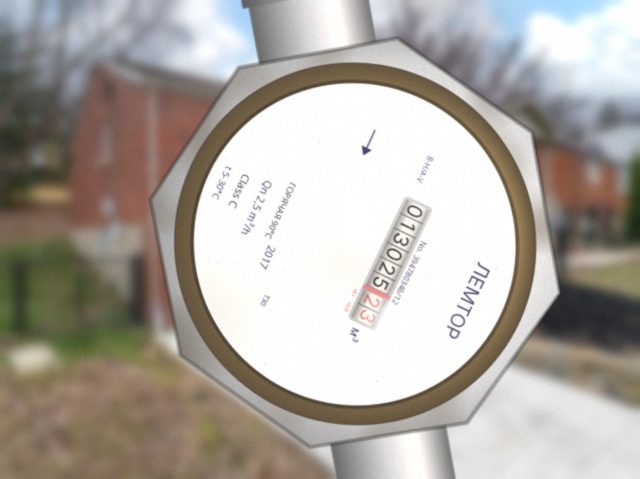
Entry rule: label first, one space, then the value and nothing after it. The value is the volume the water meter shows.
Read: 13025.23 m³
